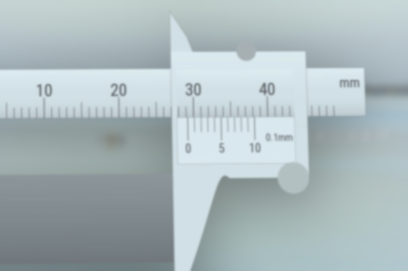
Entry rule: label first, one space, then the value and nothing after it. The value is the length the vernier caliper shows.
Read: 29.2 mm
